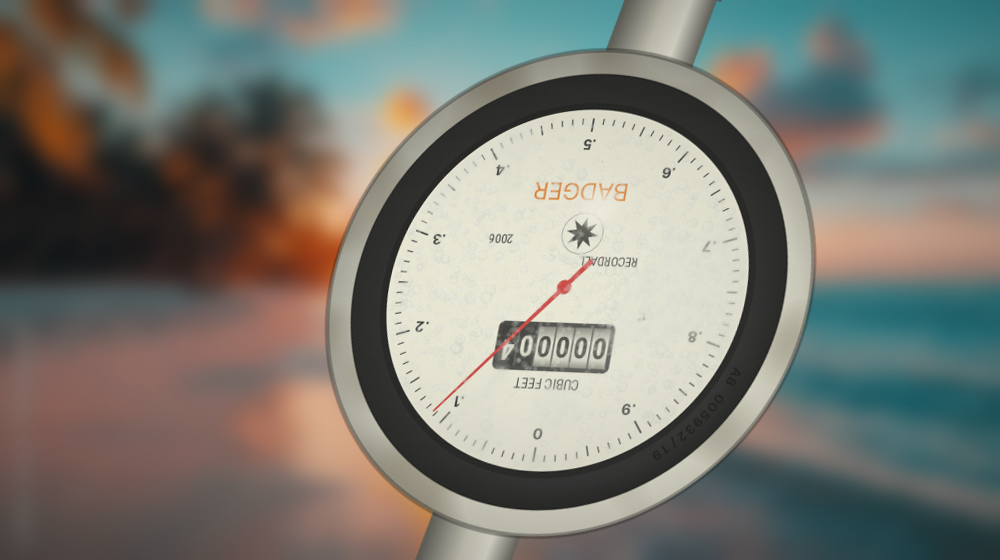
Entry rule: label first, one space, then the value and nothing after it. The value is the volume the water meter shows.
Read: 4.11 ft³
